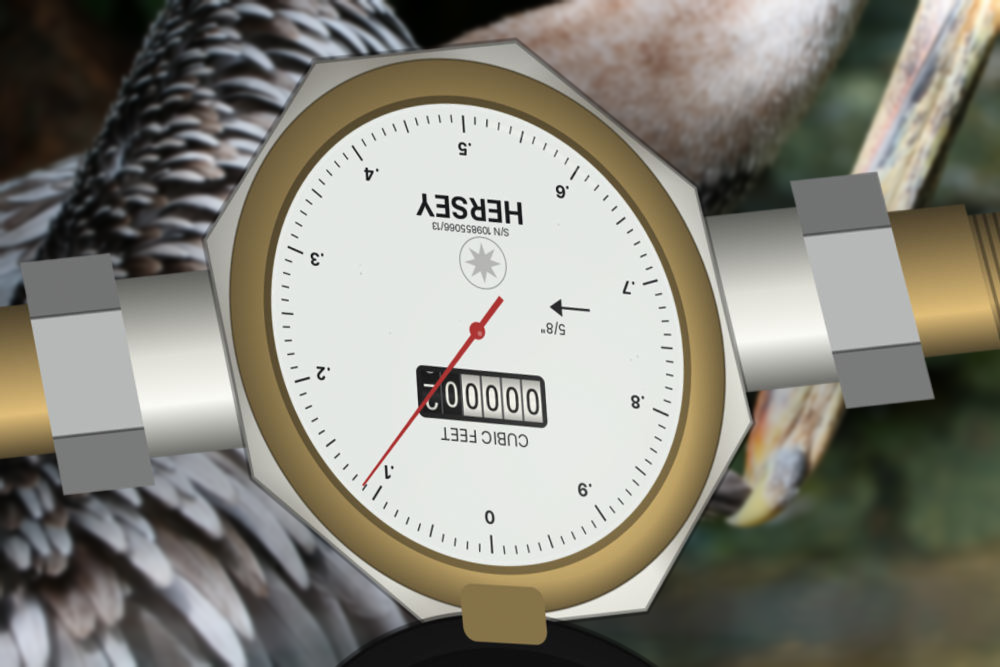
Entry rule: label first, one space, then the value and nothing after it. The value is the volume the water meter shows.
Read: 2.11 ft³
